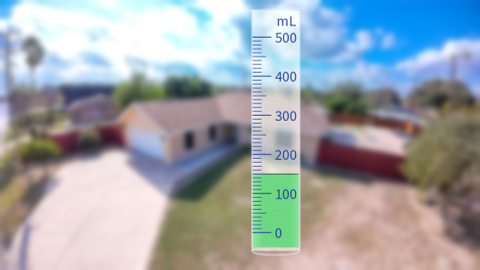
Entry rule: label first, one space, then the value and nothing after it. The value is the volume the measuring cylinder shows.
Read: 150 mL
